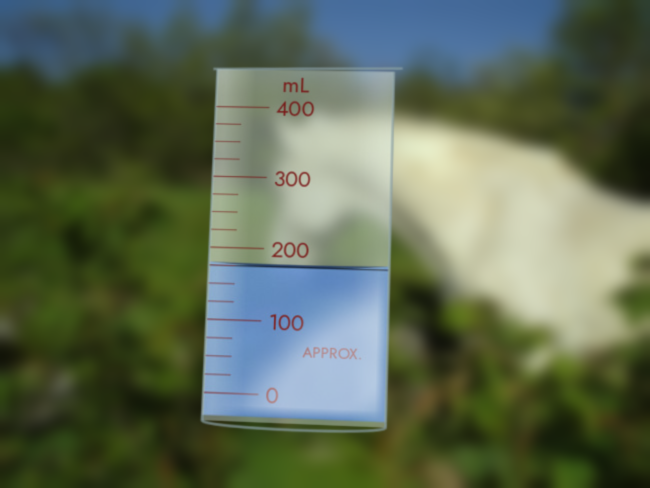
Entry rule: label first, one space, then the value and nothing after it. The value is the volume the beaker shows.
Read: 175 mL
